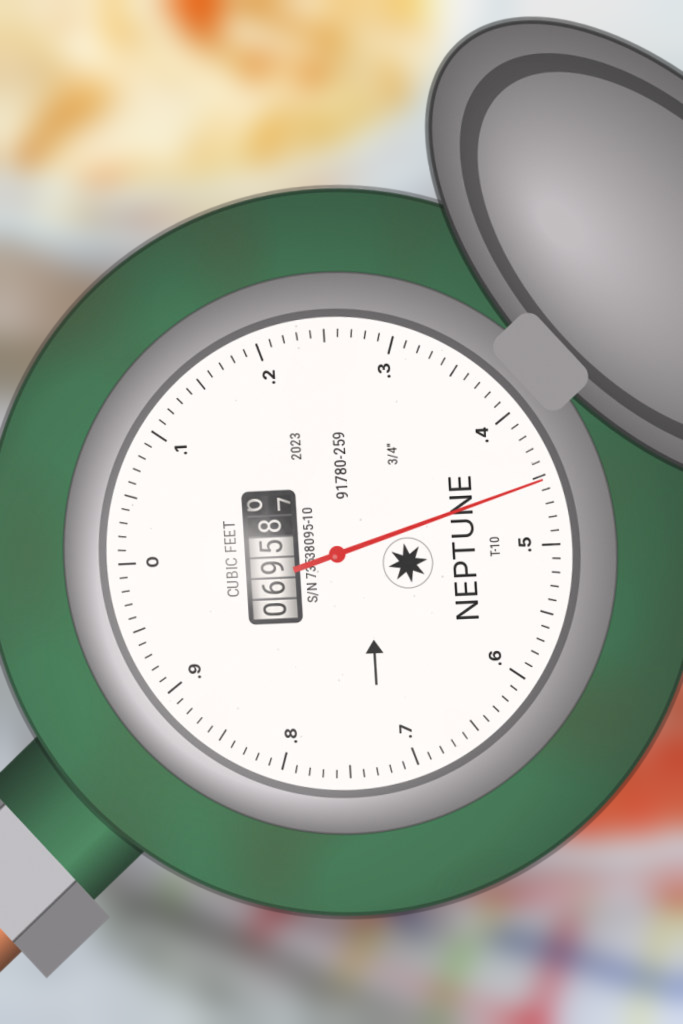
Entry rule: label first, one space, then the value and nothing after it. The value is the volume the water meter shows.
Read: 69586.45 ft³
